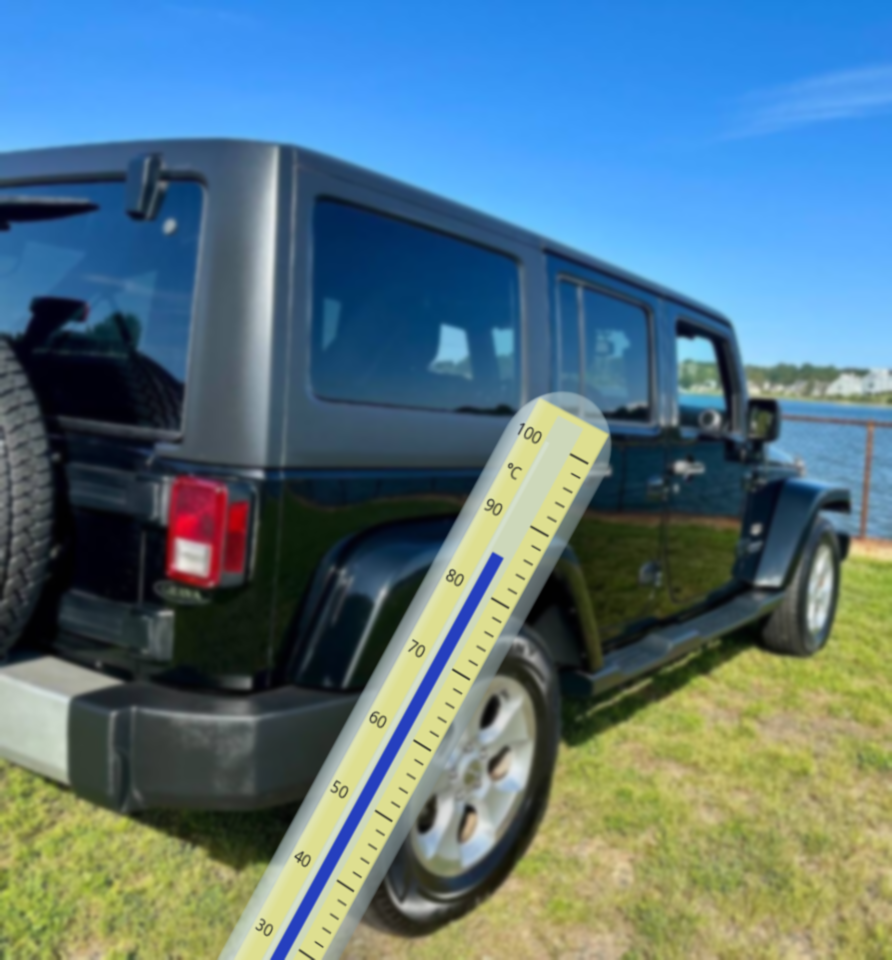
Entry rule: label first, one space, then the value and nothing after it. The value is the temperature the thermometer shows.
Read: 85 °C
